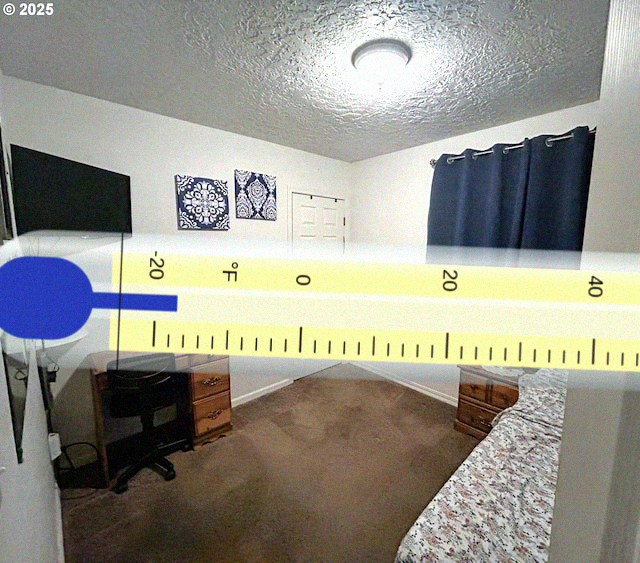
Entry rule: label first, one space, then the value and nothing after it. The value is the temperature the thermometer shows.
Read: -17 °F
